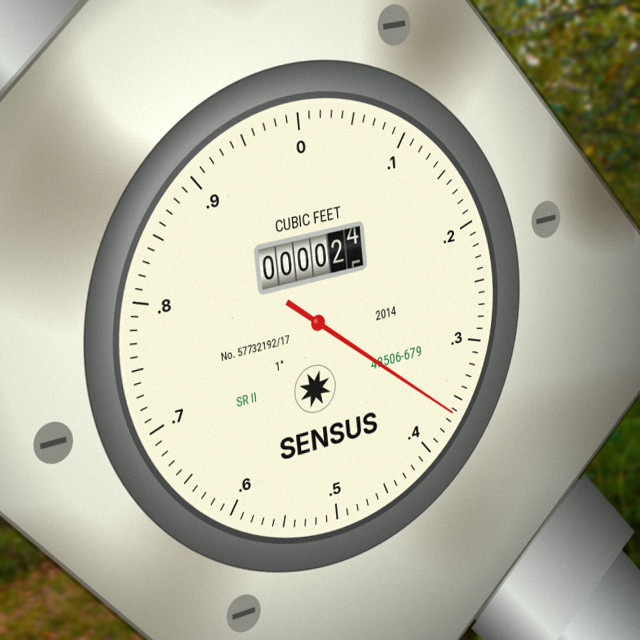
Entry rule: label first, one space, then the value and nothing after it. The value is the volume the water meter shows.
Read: 24.36 ft³
